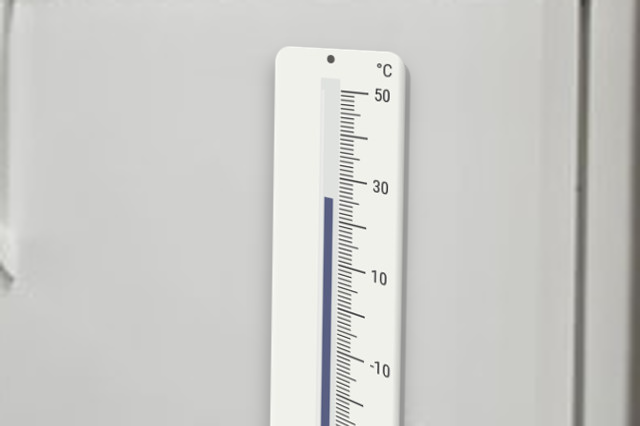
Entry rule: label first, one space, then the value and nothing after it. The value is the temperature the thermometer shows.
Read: 25 °C
